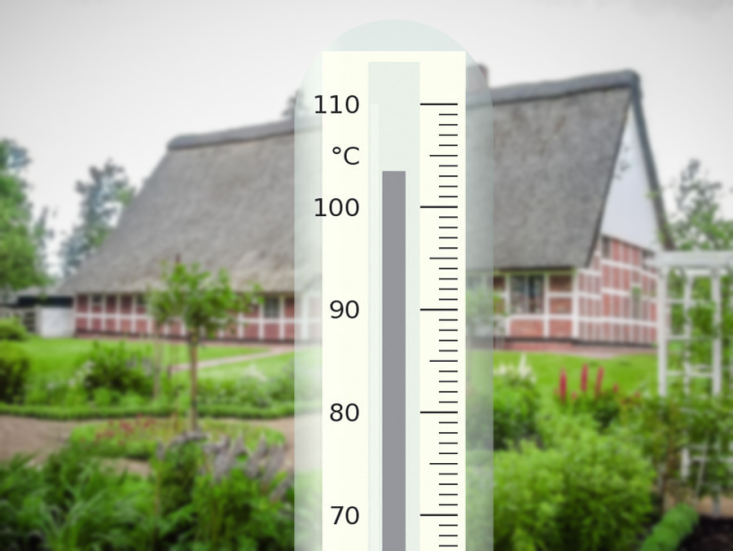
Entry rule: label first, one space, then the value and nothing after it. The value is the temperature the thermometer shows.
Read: 103.5 °C
